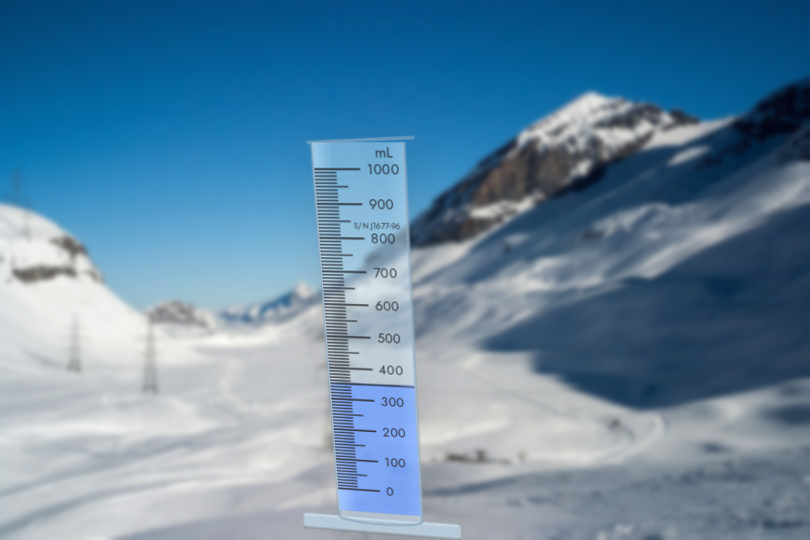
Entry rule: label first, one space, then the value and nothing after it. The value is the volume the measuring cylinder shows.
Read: 350 mL
